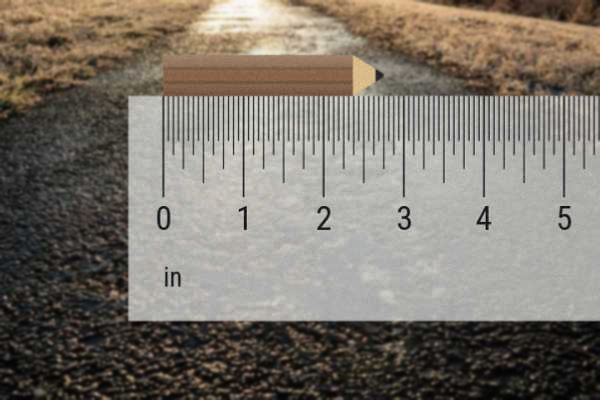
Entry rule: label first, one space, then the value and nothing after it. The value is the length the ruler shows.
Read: 2.75 in
